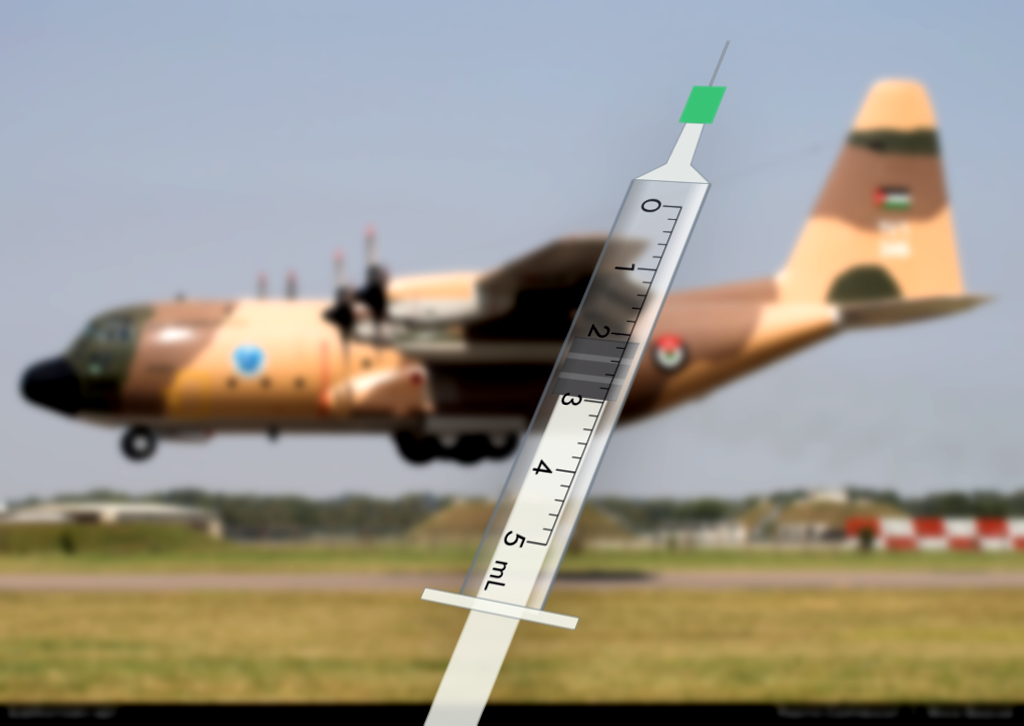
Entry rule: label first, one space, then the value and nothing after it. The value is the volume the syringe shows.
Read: 2.1 mL
